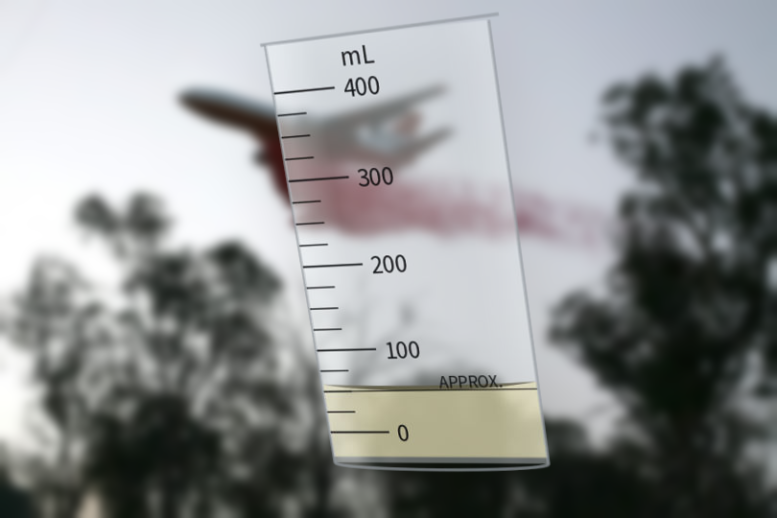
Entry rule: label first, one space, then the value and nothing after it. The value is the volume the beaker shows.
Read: 50 mL
